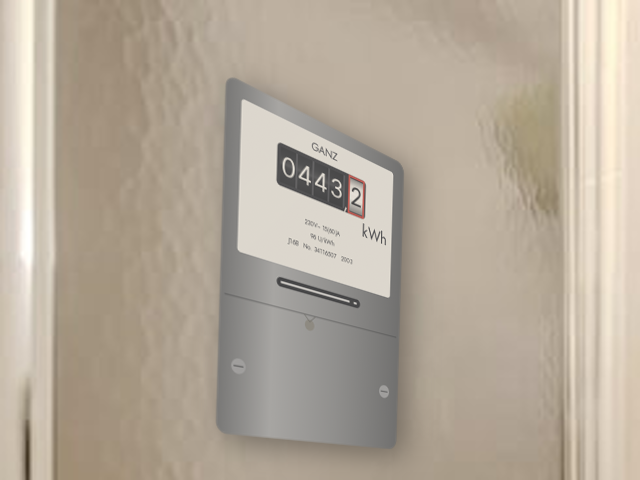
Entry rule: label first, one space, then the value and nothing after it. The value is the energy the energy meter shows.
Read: 443.2 kWh
